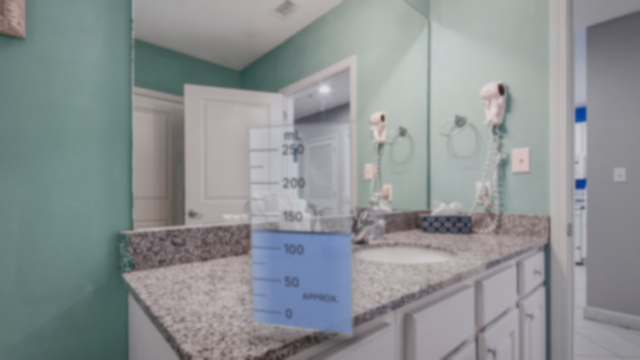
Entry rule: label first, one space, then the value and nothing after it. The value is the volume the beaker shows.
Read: 125 mL
